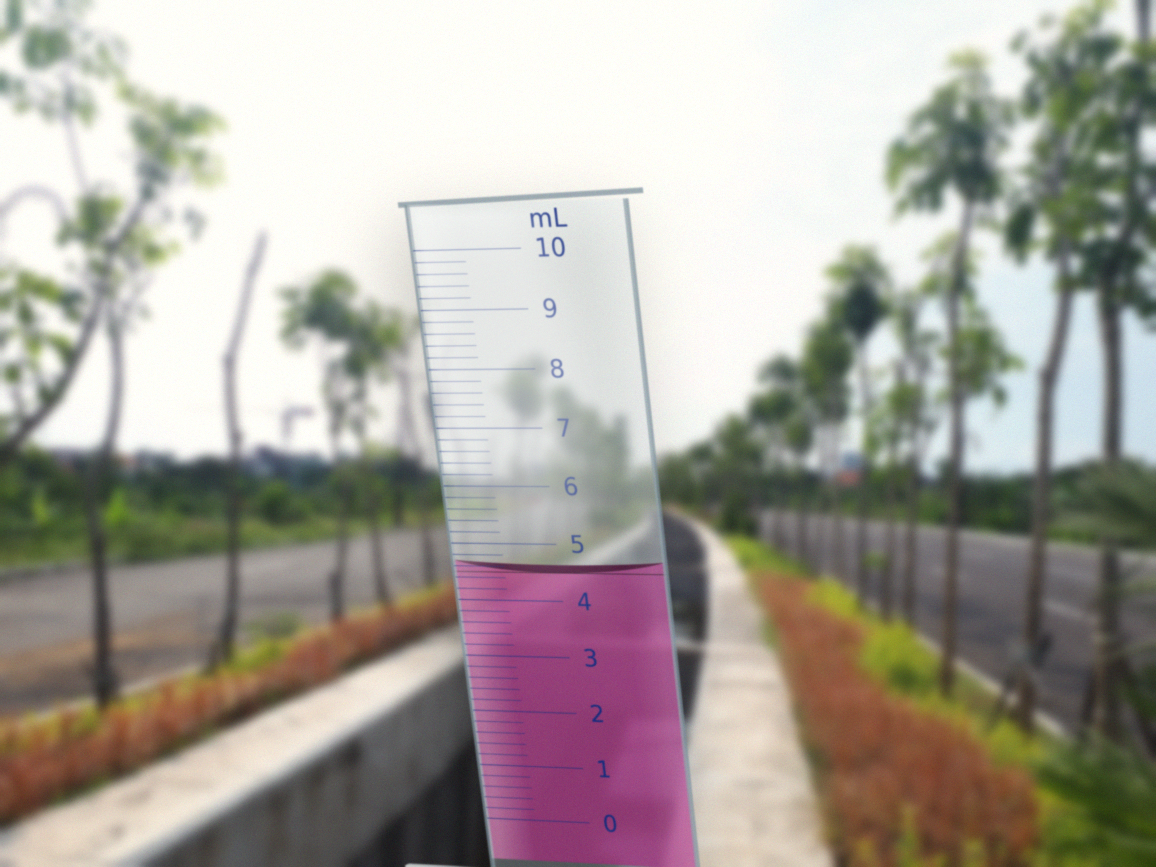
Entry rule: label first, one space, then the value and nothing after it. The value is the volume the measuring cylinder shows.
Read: 4.5 mL
